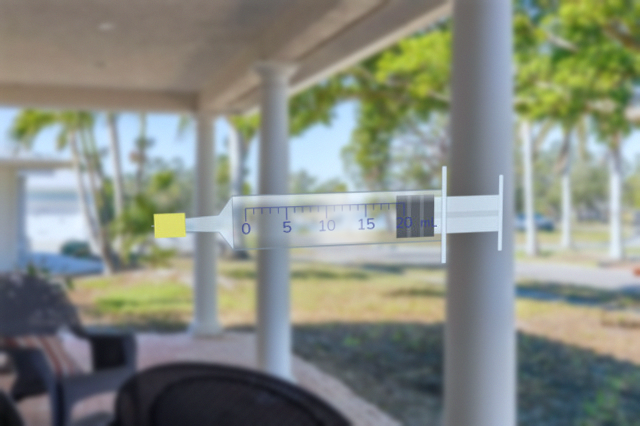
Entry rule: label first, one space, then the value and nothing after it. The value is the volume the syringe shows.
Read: 19 mL
